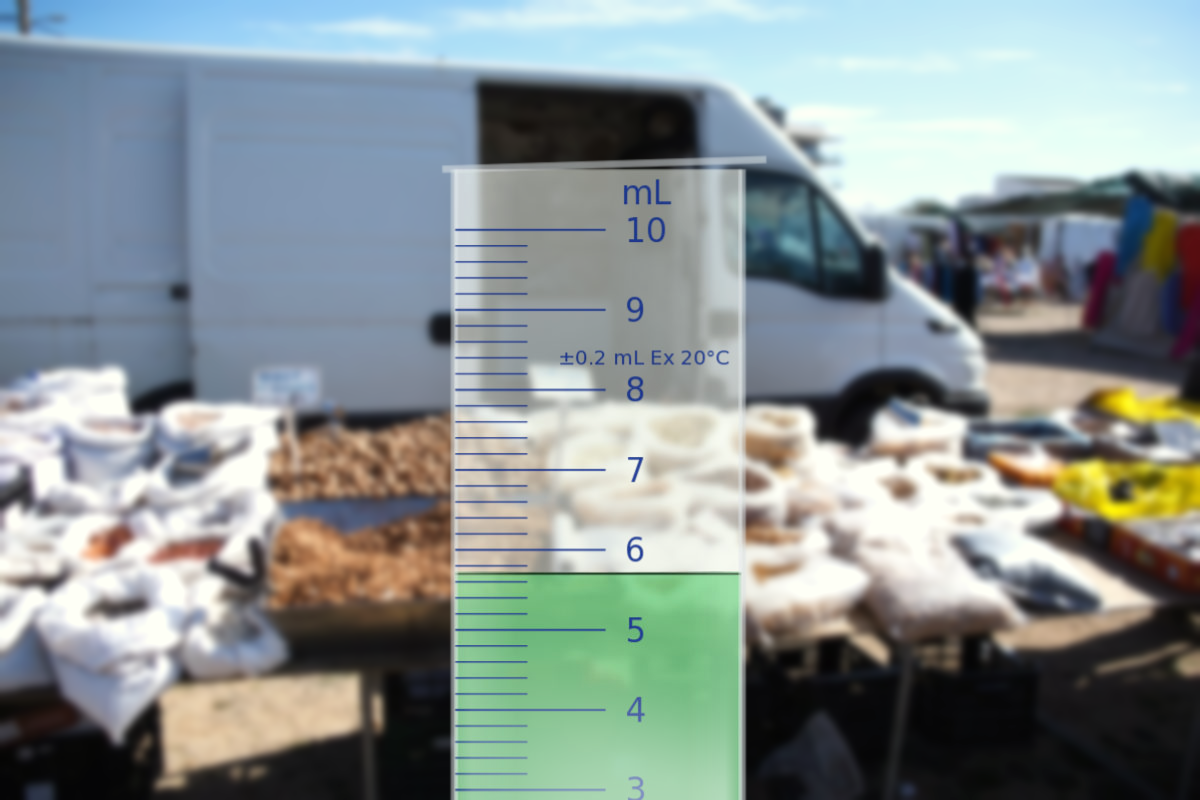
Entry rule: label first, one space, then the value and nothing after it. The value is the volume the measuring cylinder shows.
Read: 5.7 mL
